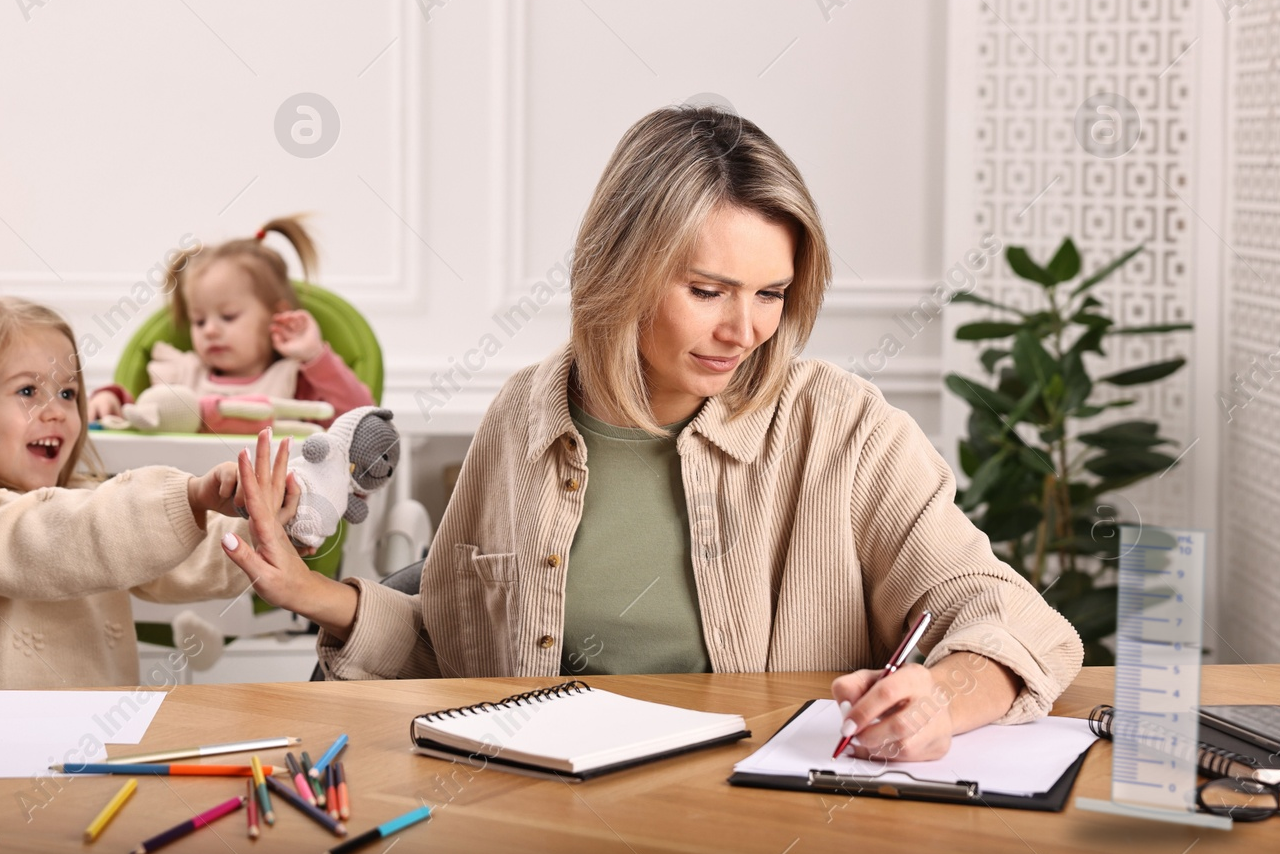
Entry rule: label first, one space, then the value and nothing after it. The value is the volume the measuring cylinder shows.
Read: 6 mL
